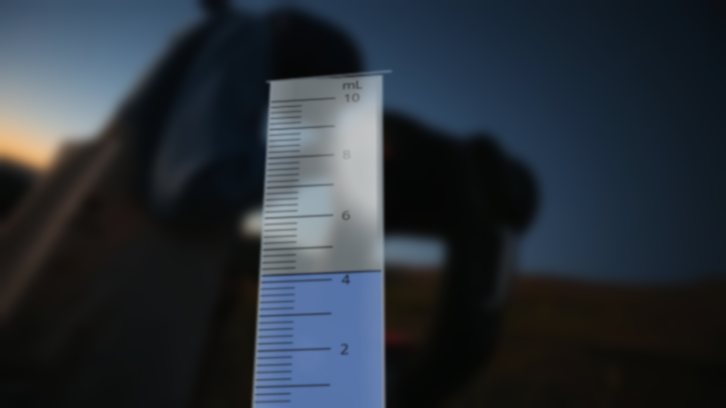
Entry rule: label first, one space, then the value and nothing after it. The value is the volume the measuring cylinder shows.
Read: 4.2 mL
